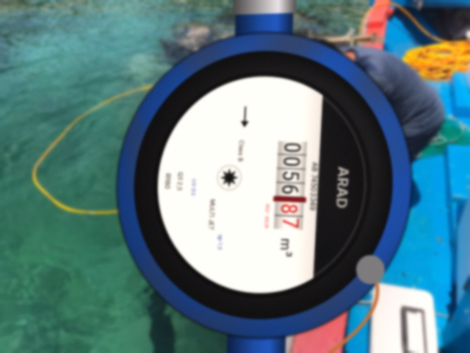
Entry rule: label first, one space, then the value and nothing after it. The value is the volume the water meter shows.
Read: 56.87 m³
